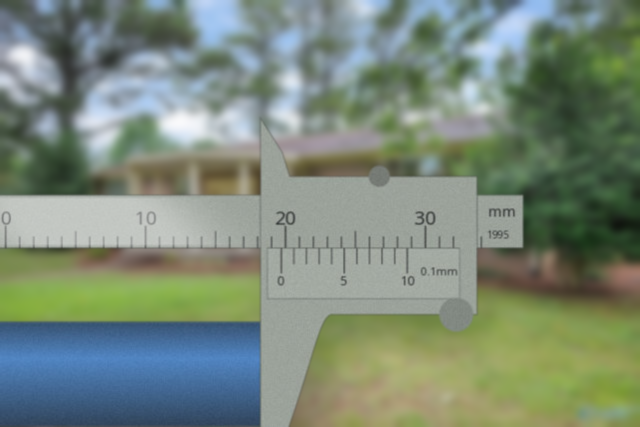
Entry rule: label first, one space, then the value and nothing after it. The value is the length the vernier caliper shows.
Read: 19.7 mm
